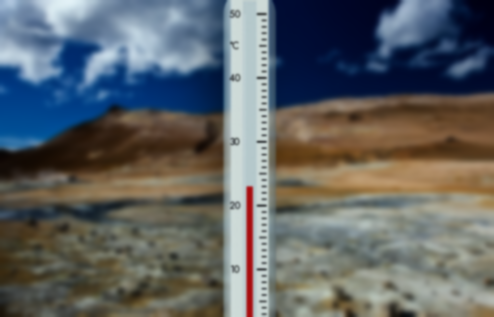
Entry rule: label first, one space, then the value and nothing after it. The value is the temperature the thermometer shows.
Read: 23 °C
